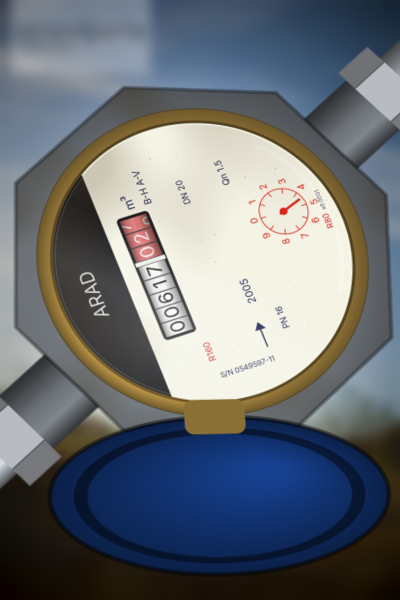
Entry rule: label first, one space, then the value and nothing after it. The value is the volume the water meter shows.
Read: 617.0274 m³
